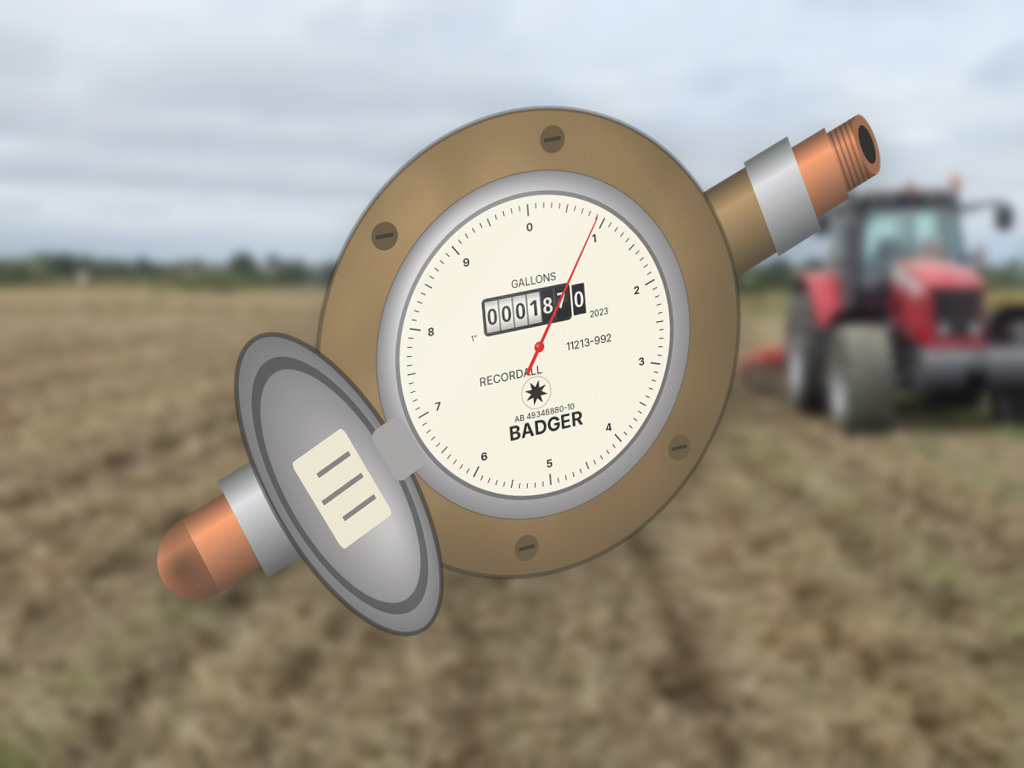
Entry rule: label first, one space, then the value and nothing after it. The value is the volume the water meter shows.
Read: 1870.9 gal
